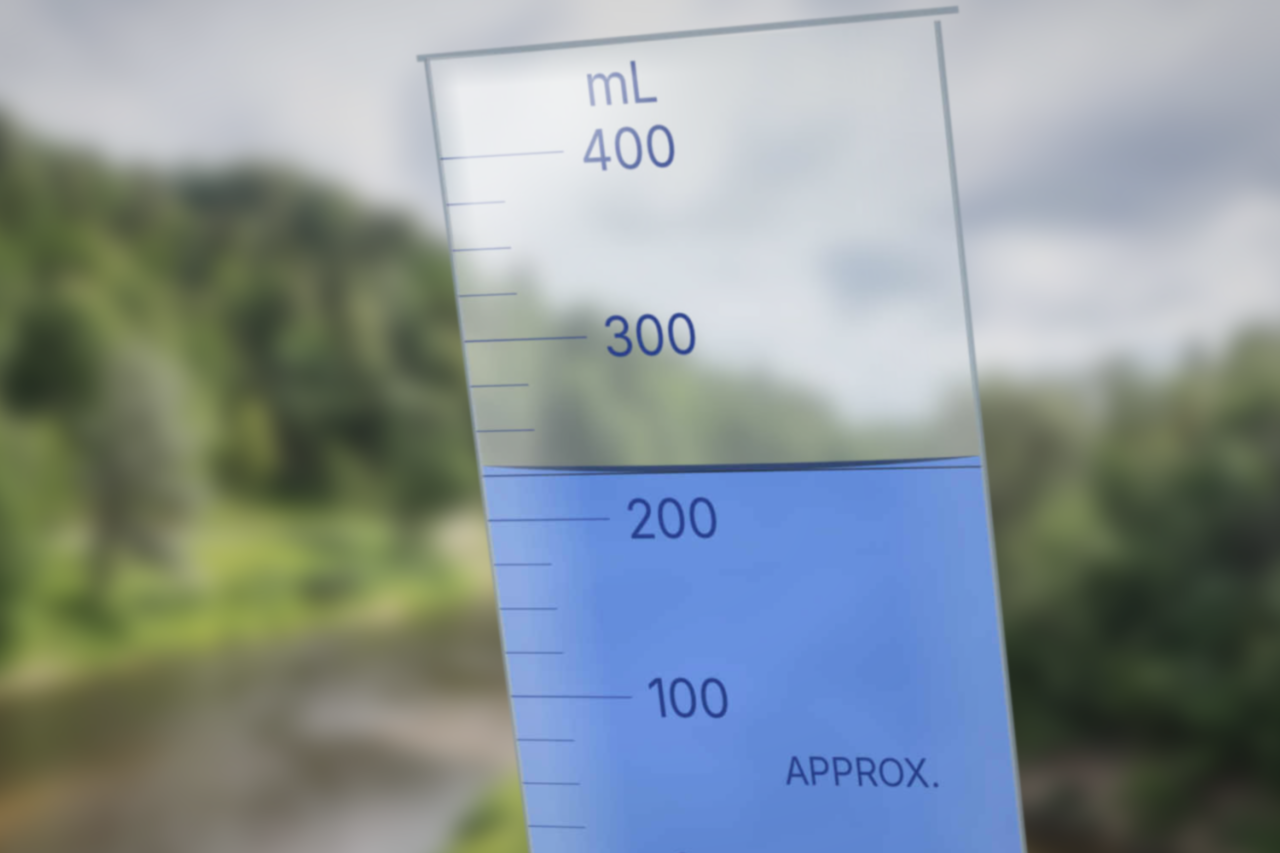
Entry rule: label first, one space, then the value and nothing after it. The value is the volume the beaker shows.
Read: 225 mL
